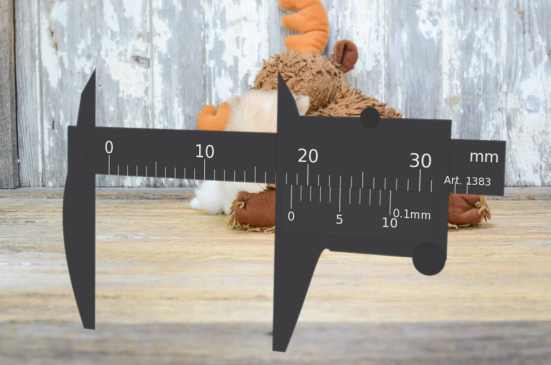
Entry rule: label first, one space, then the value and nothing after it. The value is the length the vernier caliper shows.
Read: 18.5 mm
